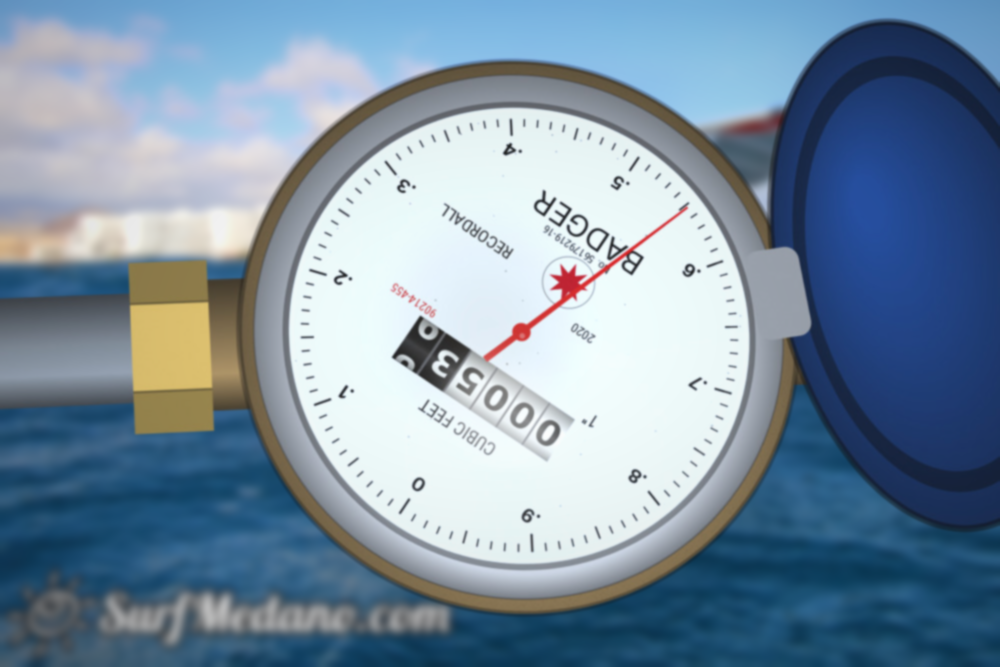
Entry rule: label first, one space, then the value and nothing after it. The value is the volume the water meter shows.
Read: 538.55 ft³
